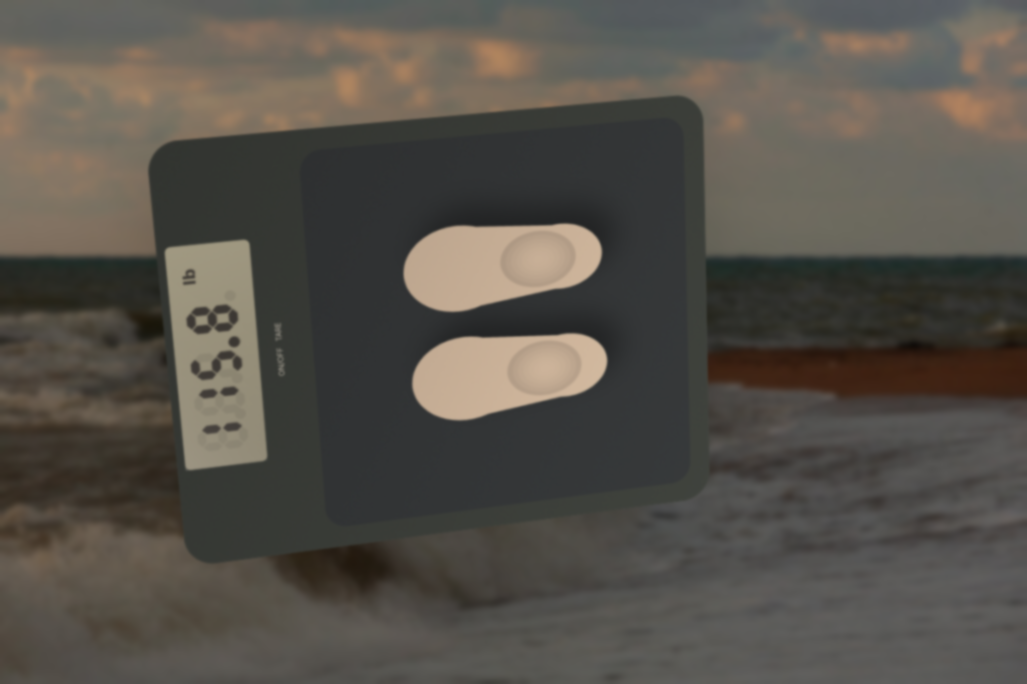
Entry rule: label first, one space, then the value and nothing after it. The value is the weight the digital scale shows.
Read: 115.8 lb
